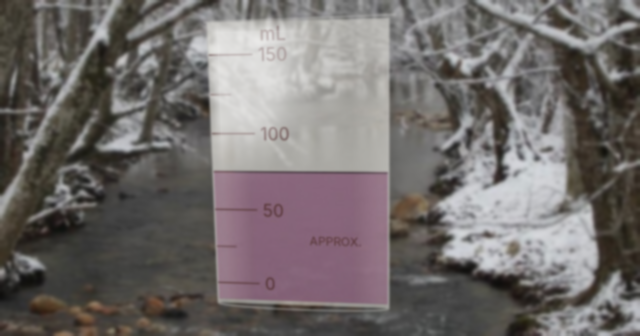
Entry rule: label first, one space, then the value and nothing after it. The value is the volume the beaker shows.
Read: 75 mL
